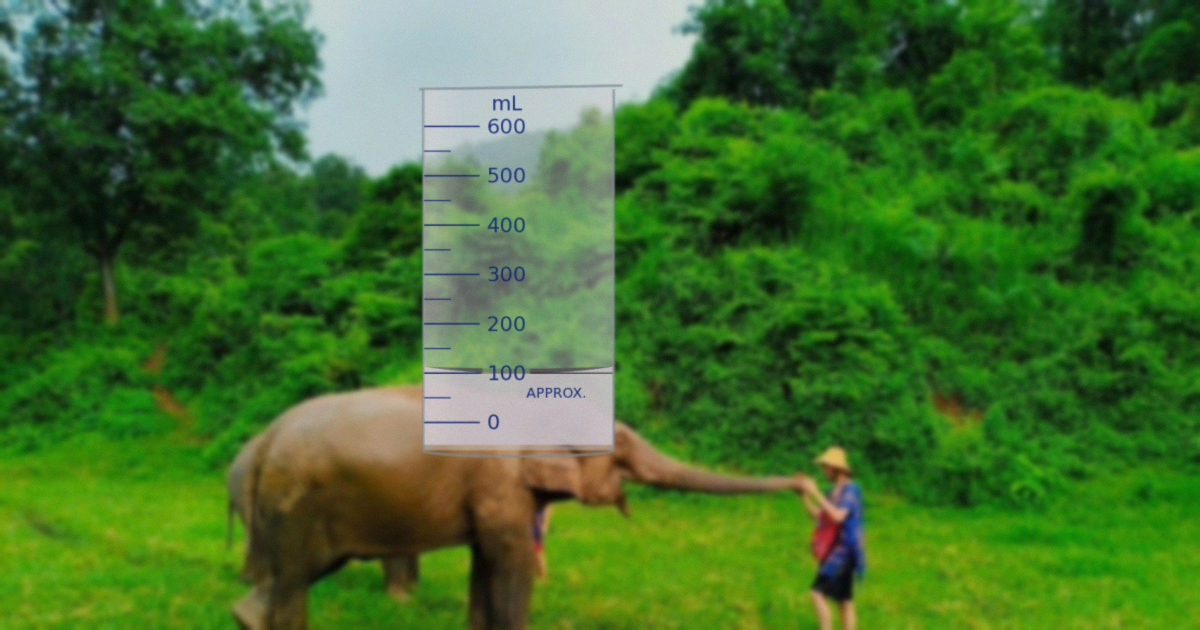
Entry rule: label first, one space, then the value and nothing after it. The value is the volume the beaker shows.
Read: 100 mL
